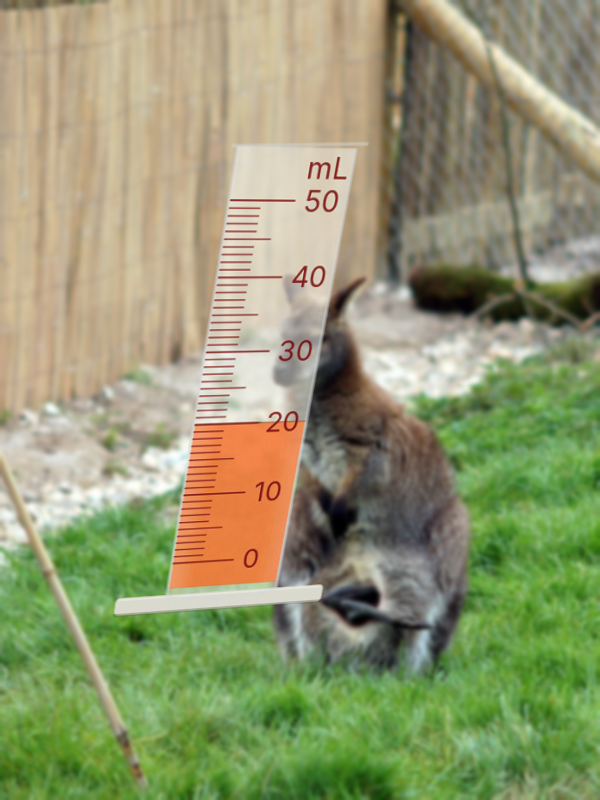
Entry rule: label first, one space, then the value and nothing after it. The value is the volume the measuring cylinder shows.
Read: 20 mL
